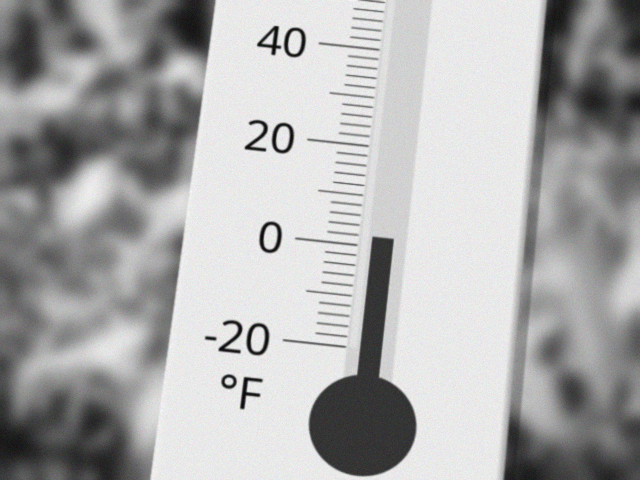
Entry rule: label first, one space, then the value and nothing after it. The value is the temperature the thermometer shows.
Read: 2 °F
